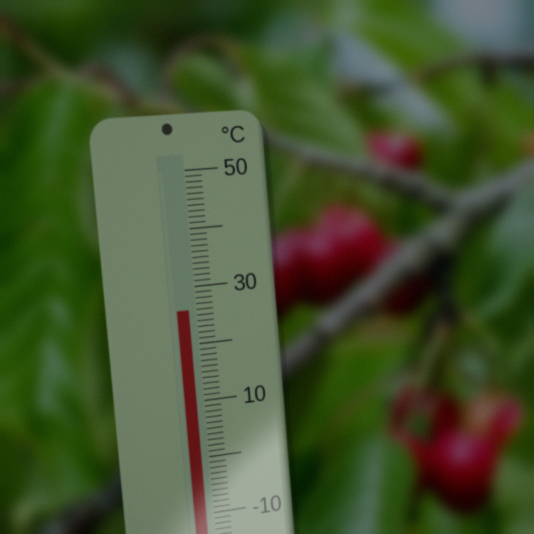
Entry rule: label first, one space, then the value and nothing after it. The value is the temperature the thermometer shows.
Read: 26 °C
